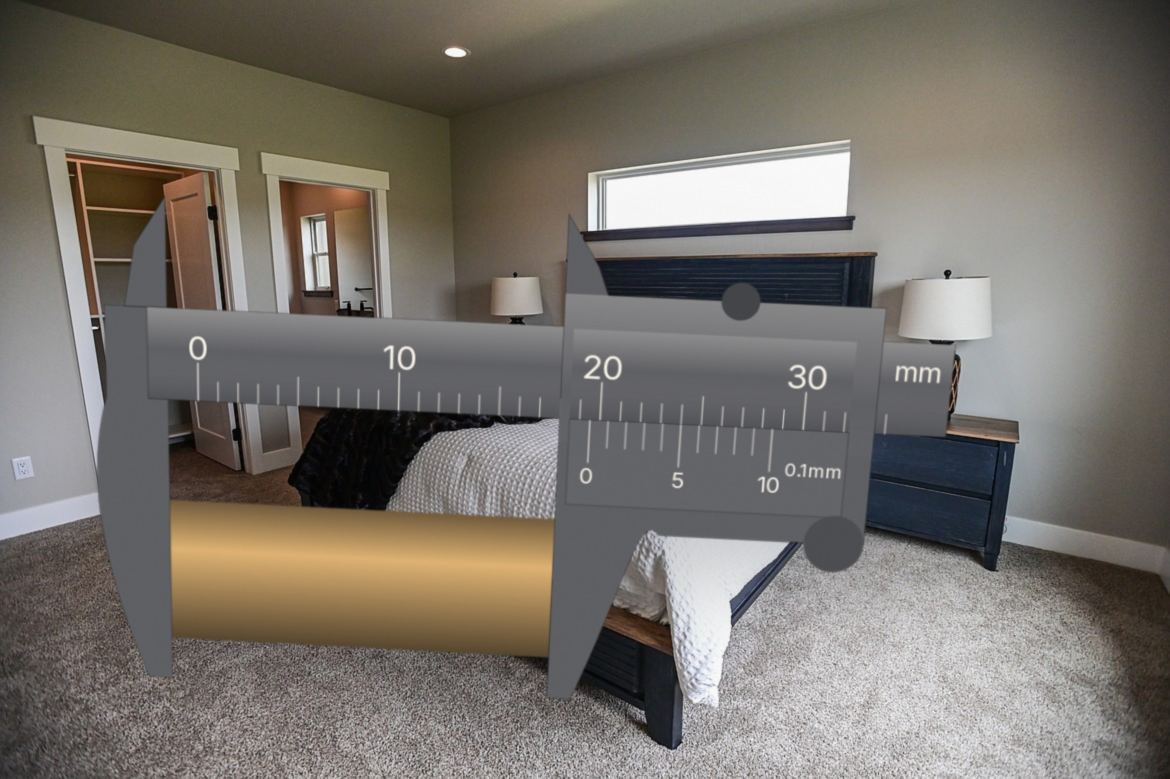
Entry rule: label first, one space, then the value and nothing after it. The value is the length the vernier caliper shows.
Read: 19.5 mm
